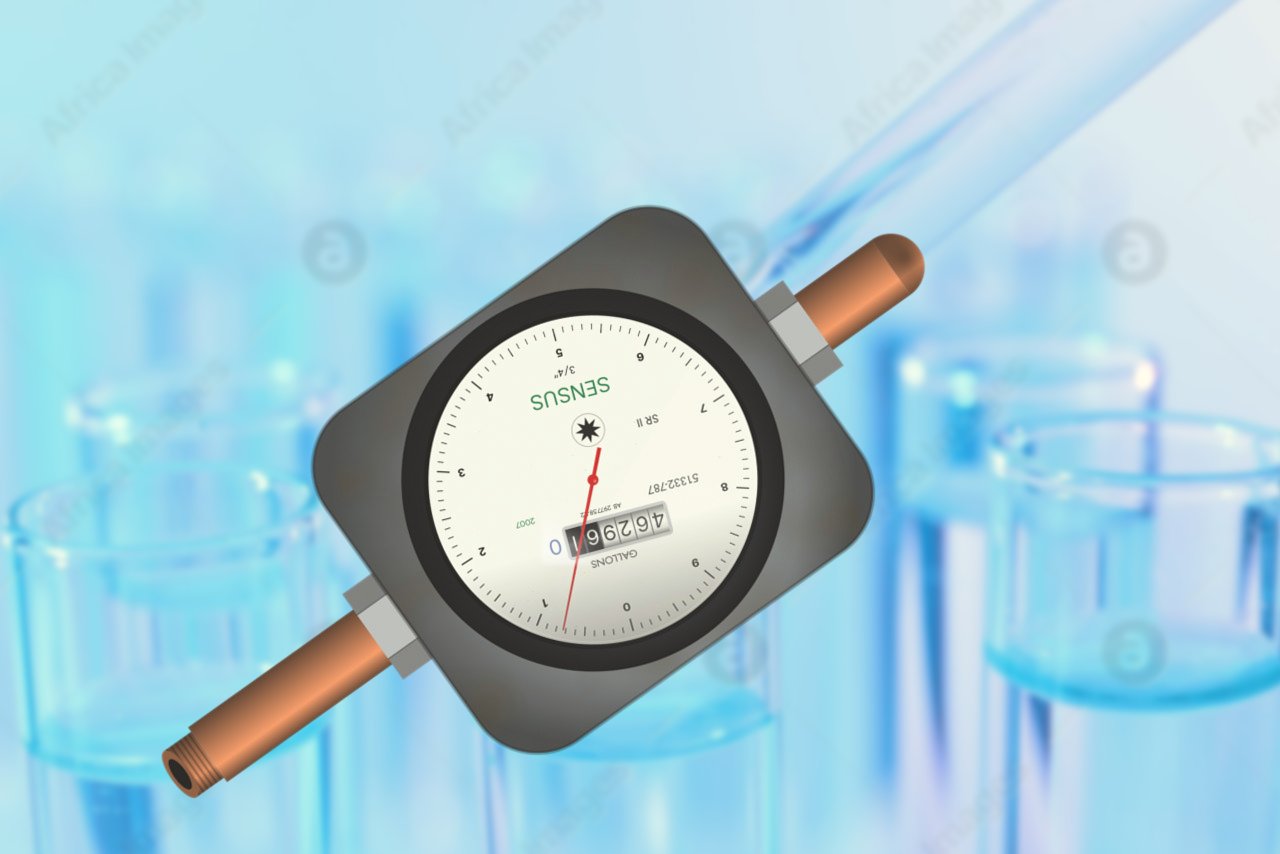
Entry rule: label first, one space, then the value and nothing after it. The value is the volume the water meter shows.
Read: 4629610.7 gal
